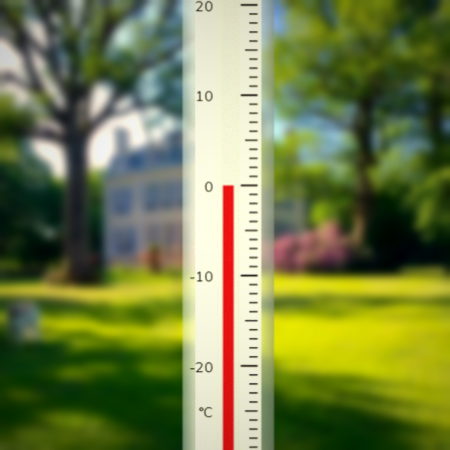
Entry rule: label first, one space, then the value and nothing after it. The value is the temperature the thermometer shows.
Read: 0 °C
